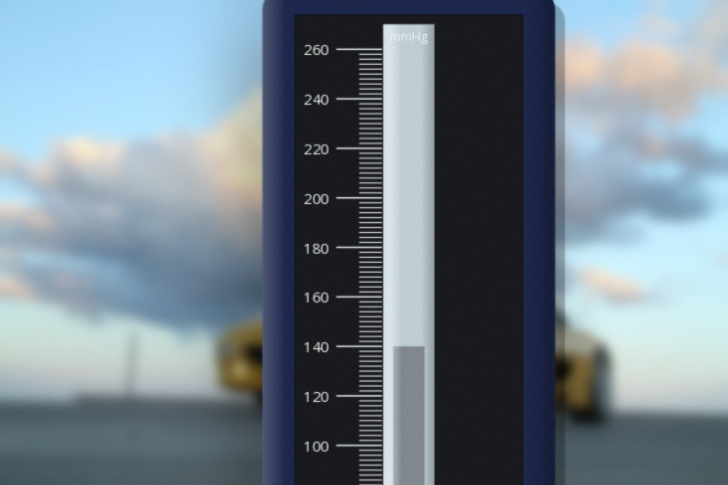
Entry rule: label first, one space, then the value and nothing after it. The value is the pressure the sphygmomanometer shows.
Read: 140 mmHg
